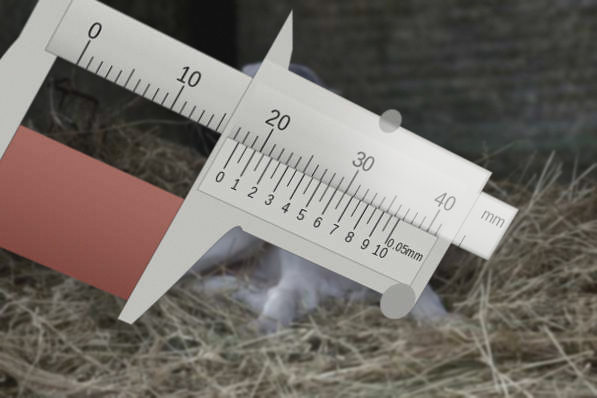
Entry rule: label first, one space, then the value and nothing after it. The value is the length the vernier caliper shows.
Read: 17.6 mm
